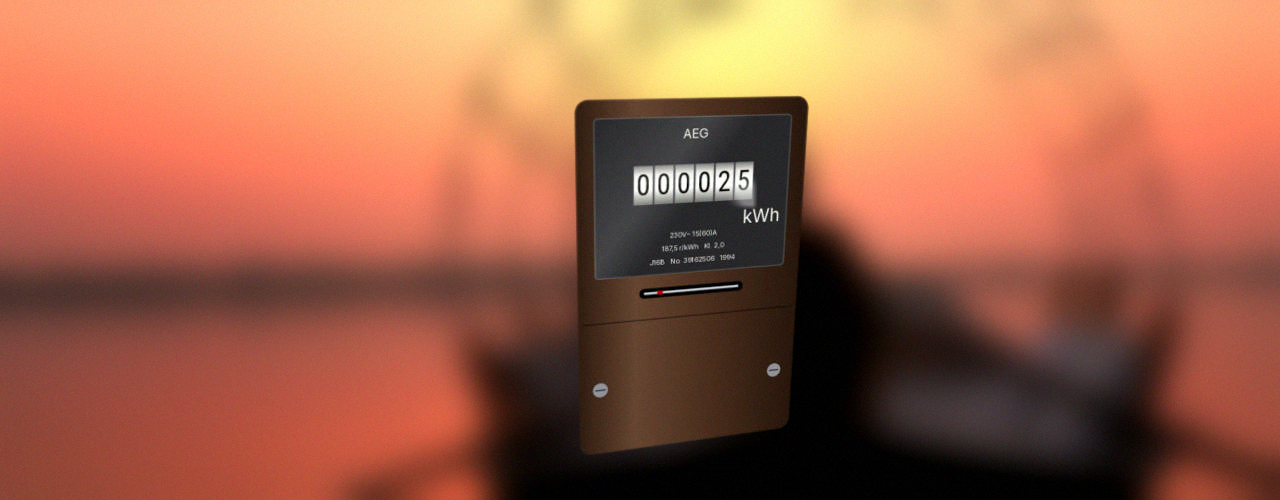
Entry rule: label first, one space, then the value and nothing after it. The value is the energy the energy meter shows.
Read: 25 kWh
